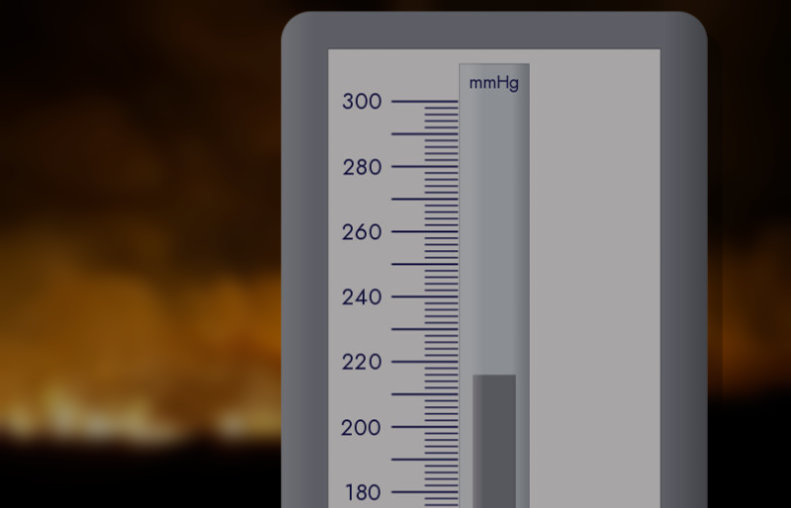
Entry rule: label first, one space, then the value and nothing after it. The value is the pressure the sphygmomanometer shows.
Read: 216 mmHg
